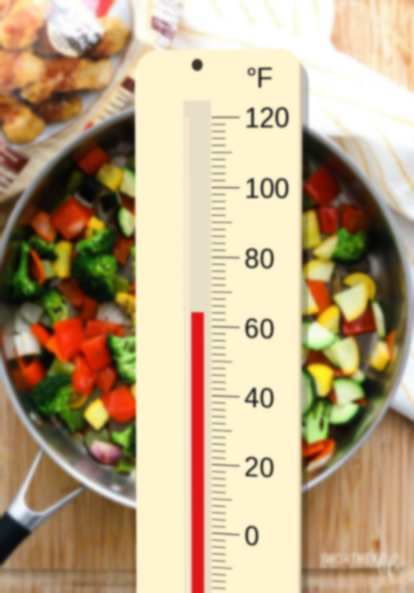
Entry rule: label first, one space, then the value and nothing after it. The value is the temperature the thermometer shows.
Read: 64 °F
